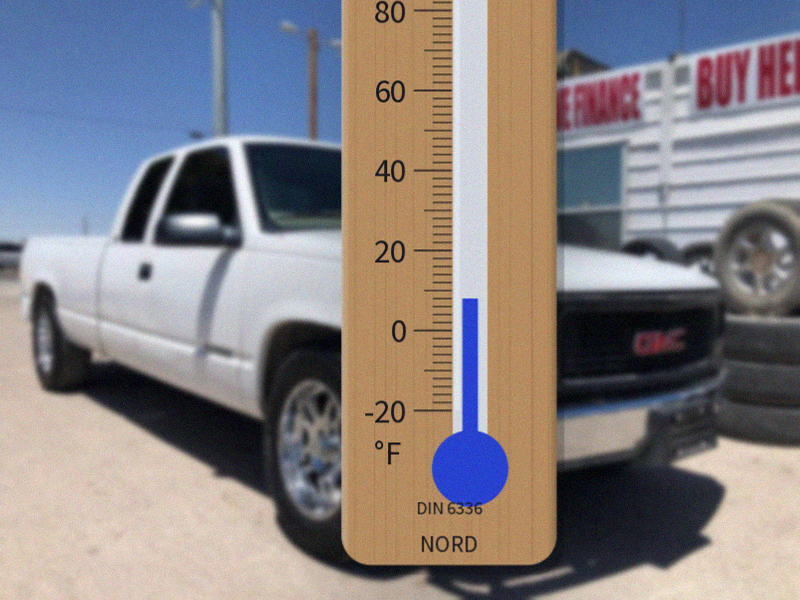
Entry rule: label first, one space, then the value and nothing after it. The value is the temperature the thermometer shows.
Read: 8 °F
